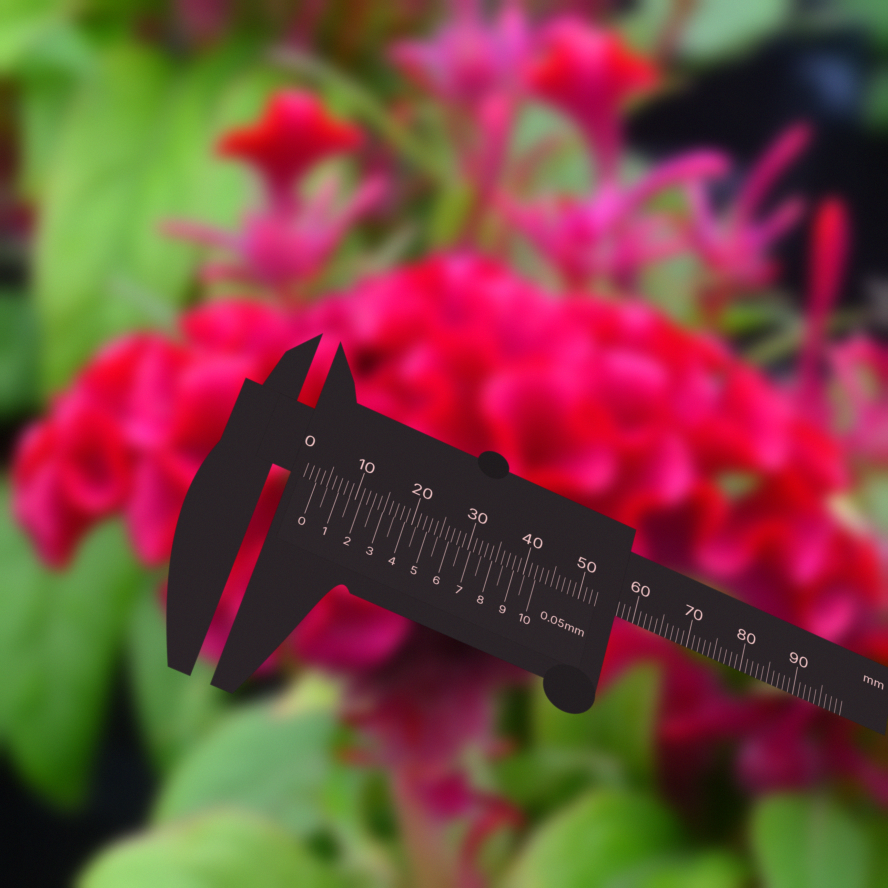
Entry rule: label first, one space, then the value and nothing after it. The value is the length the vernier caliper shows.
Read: 3.2 mm
